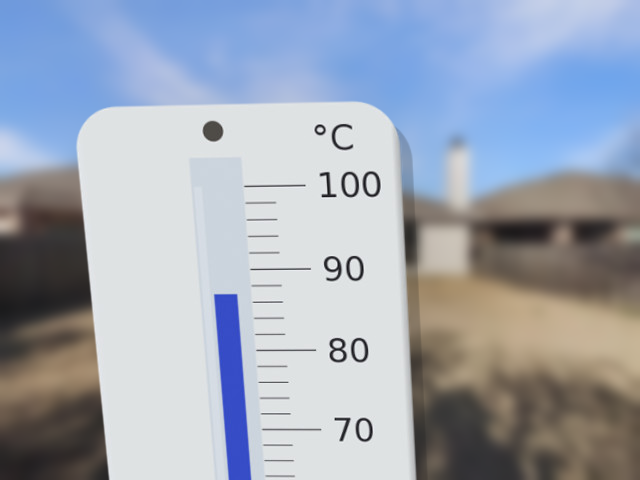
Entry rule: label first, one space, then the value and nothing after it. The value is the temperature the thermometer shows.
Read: 87 °C
